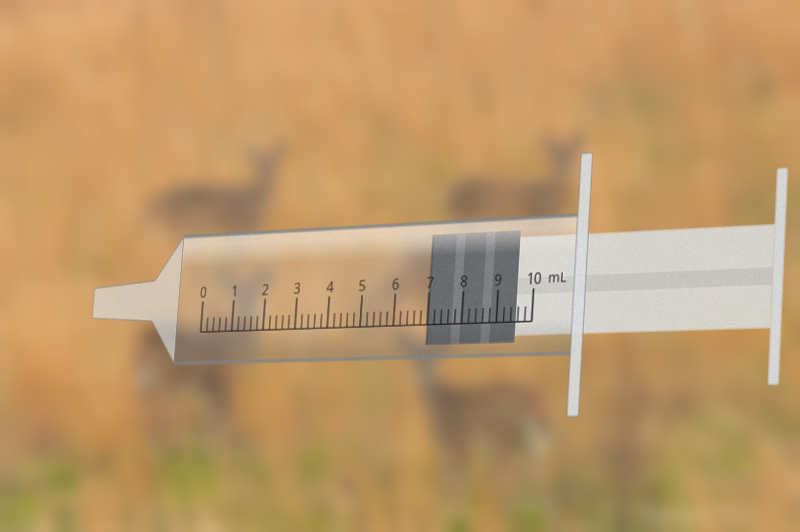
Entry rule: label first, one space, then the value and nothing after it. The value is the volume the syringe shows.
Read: 7 mL
